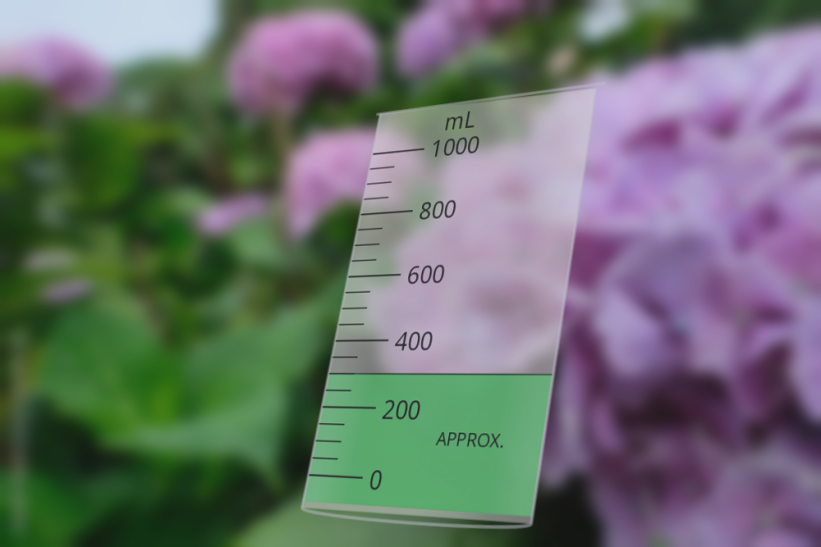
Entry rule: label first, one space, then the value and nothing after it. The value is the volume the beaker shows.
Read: 300 mL
